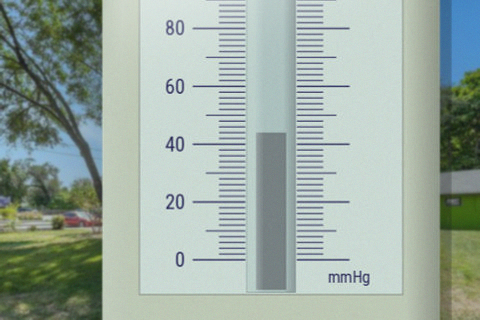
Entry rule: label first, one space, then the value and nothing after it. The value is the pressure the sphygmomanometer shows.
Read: 44 mmHg
